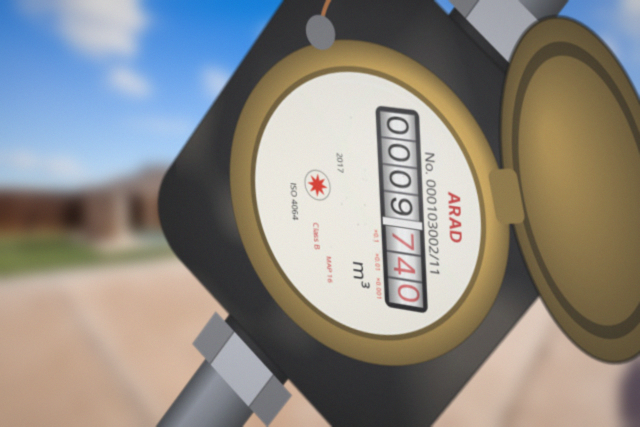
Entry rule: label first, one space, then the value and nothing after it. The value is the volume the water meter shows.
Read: 9.740 m³
